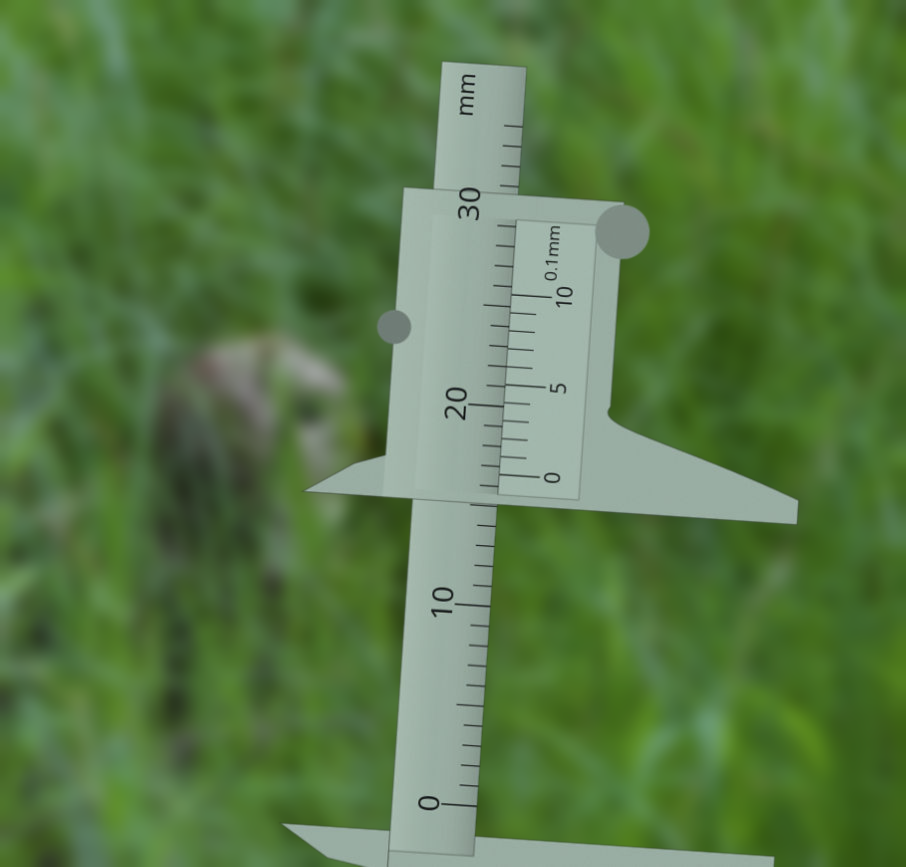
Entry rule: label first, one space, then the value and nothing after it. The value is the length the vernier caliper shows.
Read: 16.6 mm
